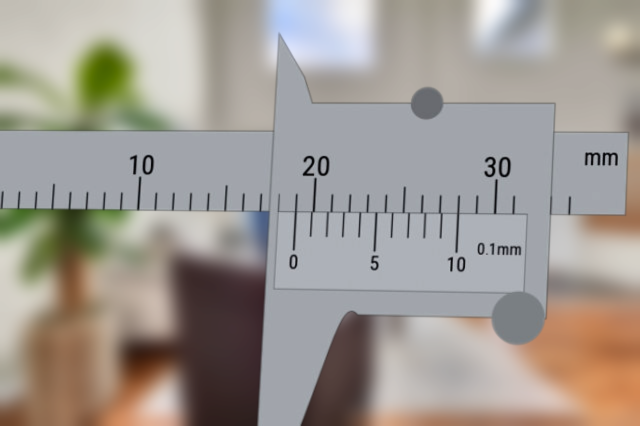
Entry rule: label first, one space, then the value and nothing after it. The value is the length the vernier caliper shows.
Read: 19.0 mm
